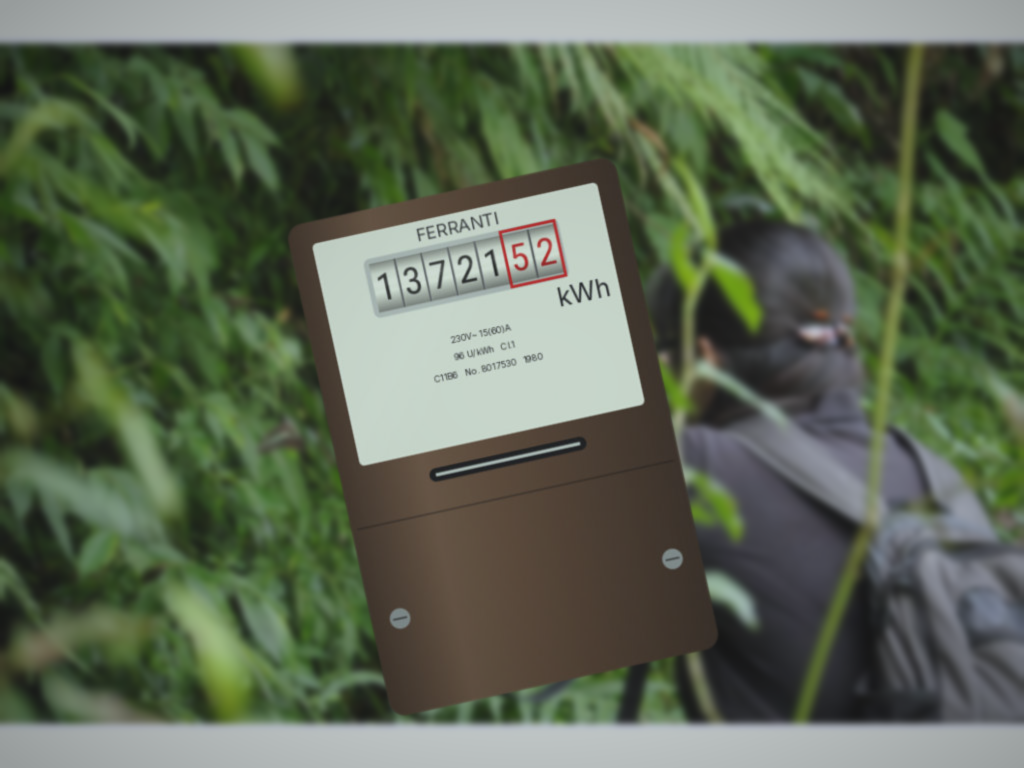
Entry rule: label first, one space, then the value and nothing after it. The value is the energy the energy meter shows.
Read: 13721.52 kWh
